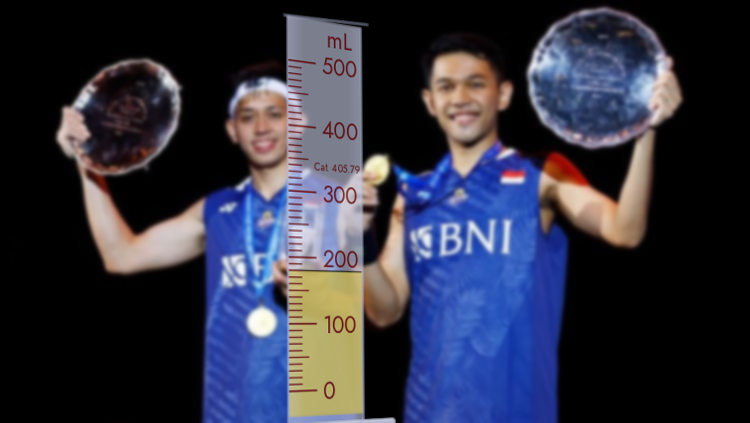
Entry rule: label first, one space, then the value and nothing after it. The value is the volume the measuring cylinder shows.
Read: 180 mL
